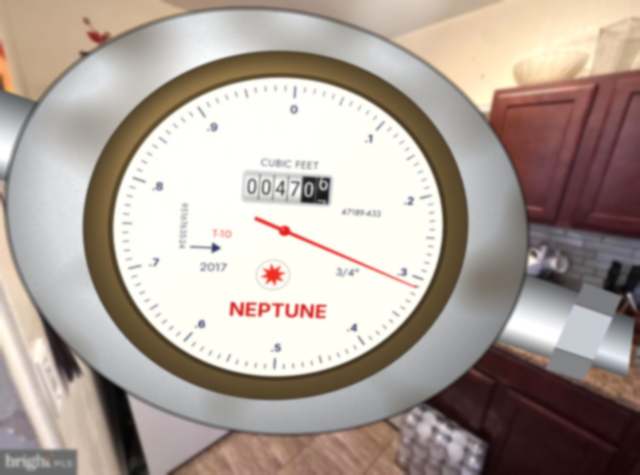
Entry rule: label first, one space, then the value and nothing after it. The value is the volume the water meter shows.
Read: 4706.31 ft³
